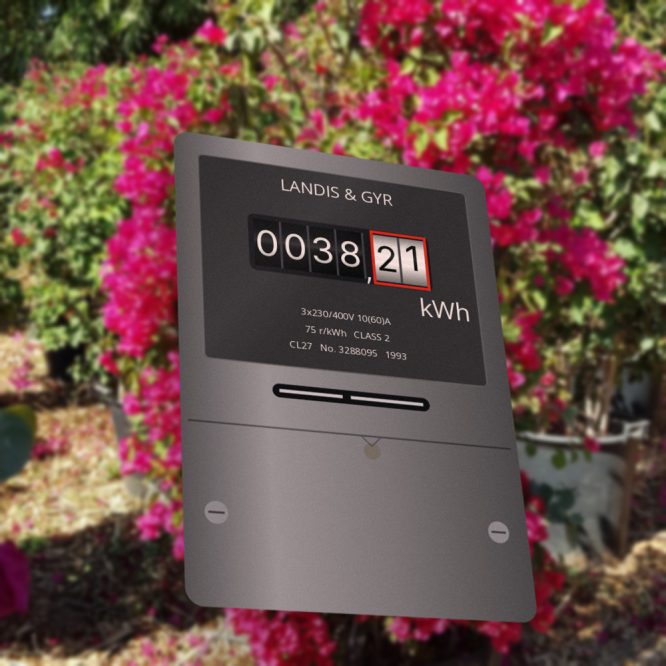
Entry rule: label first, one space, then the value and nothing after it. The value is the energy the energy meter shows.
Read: 38.21 kWh
